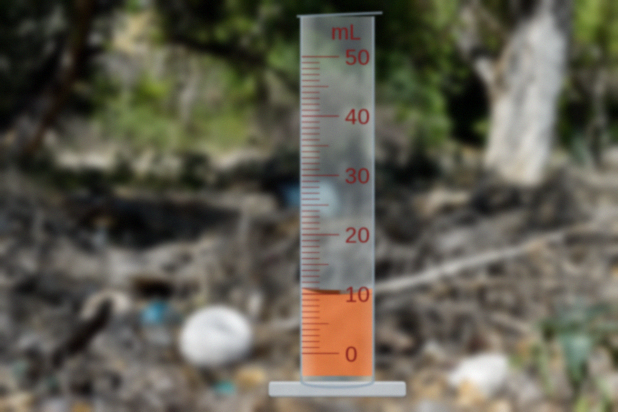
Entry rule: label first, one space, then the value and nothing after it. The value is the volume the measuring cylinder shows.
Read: 10 mL
